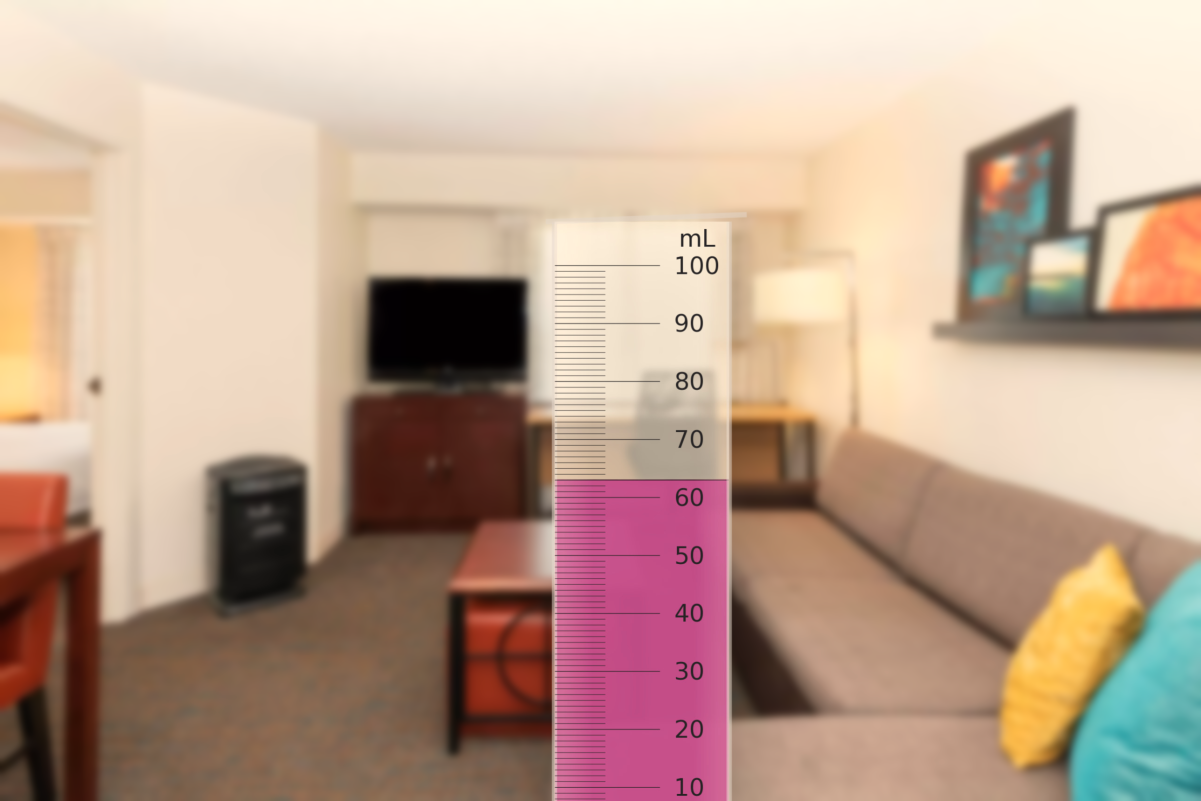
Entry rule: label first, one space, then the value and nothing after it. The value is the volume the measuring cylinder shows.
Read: 63 mL
